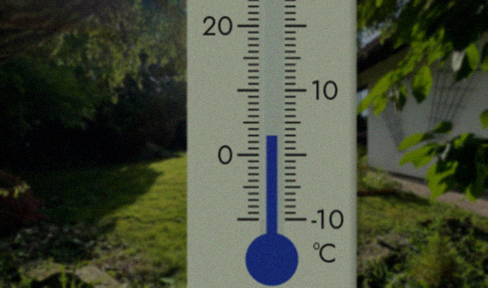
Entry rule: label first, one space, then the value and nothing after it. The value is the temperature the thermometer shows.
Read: 3 °C
